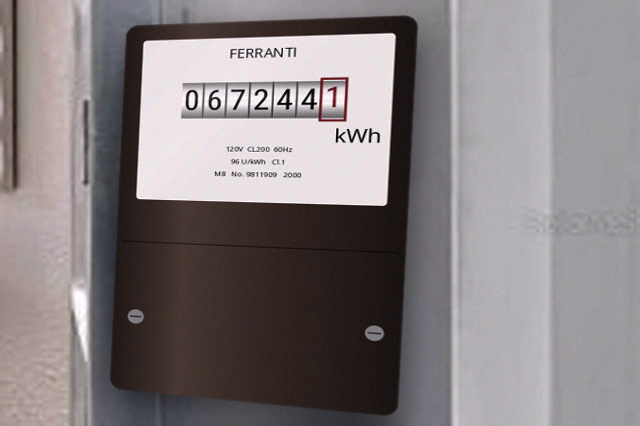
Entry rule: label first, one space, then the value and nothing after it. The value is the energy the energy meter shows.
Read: 67244.1 kWh
